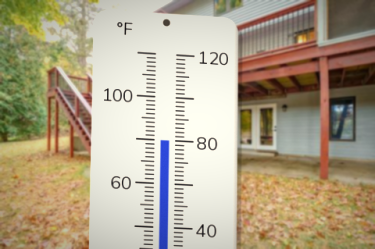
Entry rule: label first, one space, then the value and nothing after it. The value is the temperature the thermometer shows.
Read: 80 °F
